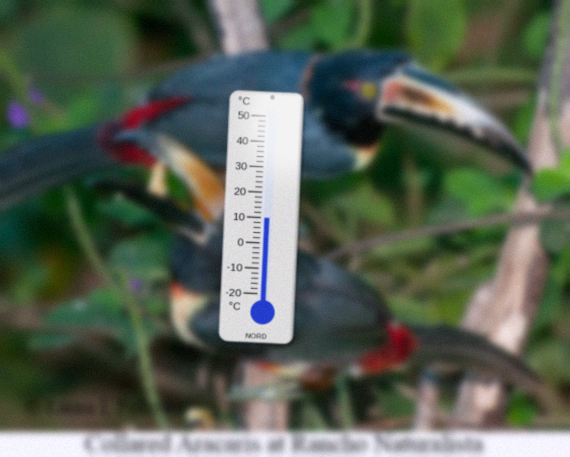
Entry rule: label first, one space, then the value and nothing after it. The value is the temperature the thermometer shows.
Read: 10 °C
